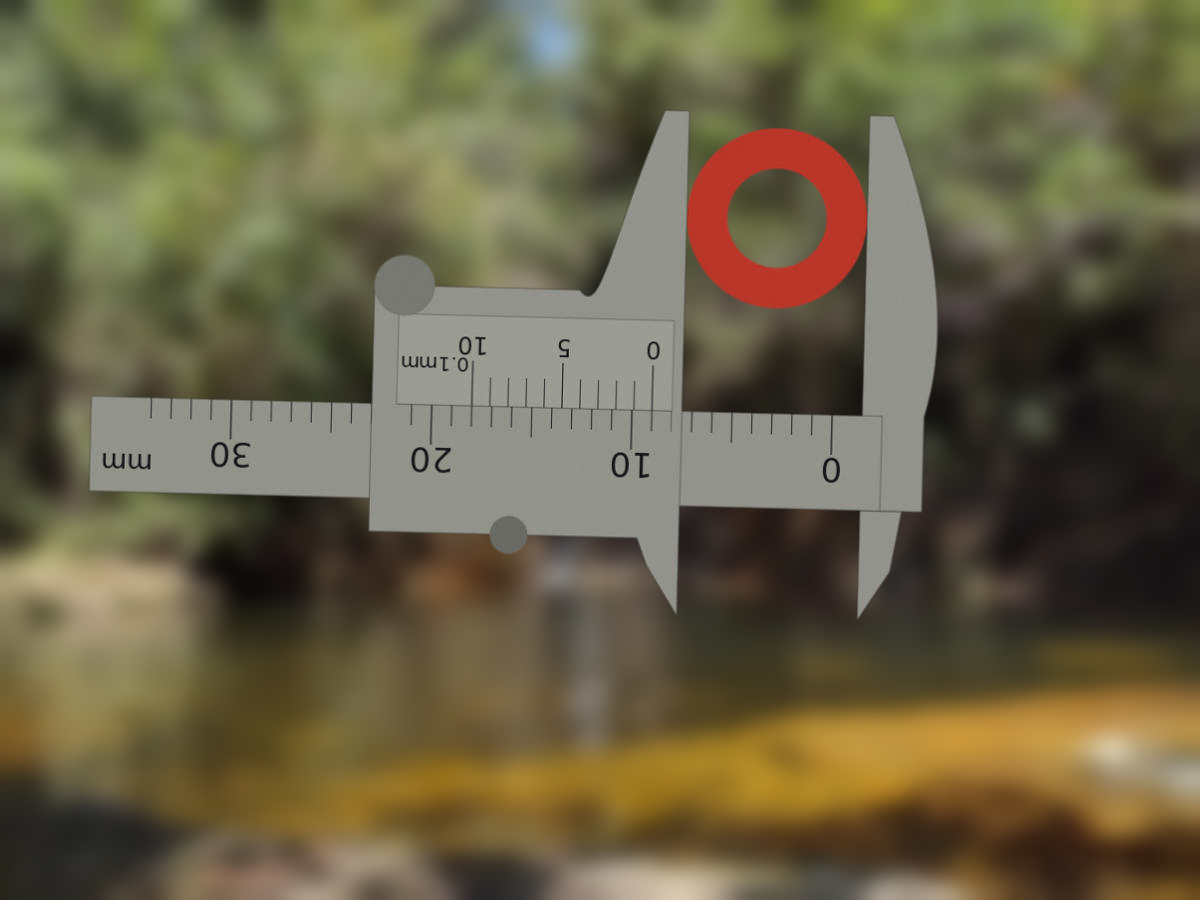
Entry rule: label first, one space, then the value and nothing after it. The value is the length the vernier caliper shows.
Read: 9.0 mm
